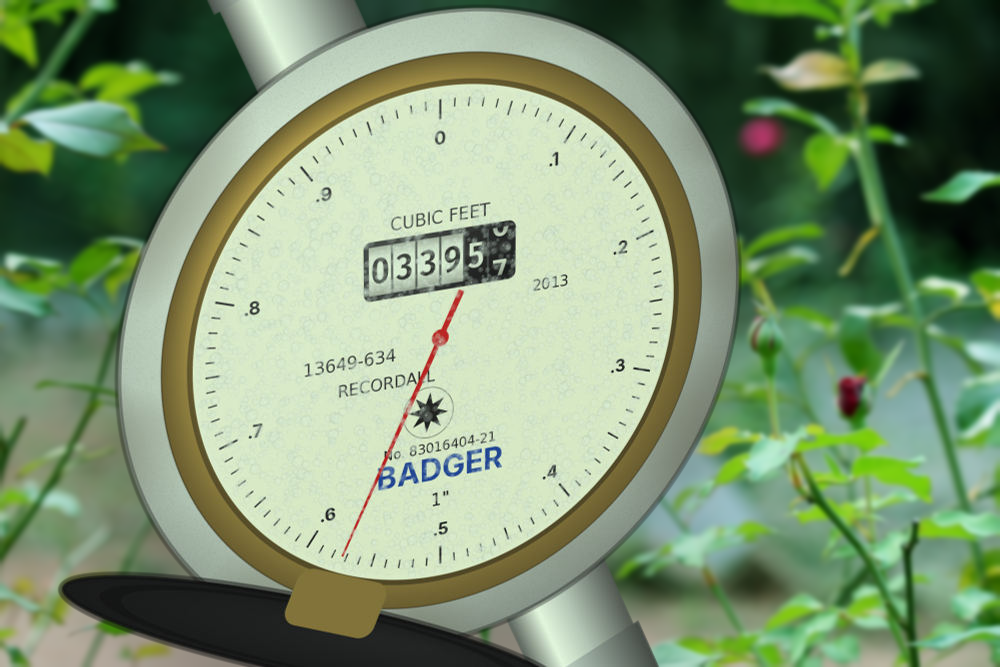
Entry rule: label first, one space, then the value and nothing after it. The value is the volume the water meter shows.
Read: 33956.57 ft³
